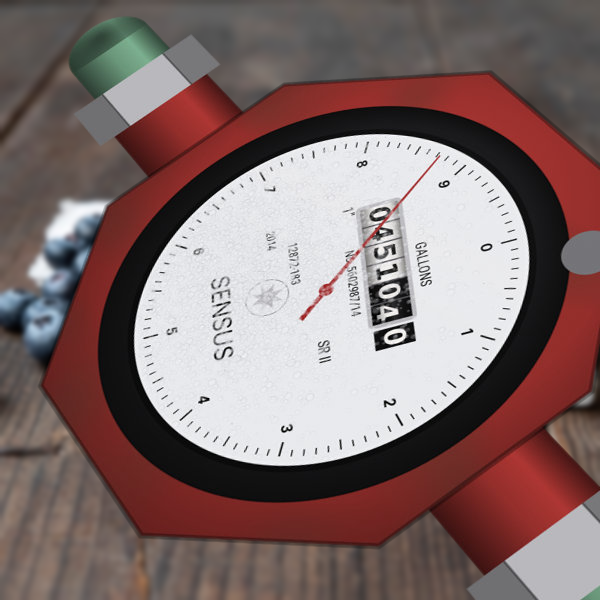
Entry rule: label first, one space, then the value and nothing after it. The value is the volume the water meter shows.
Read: 451038.7 gal
